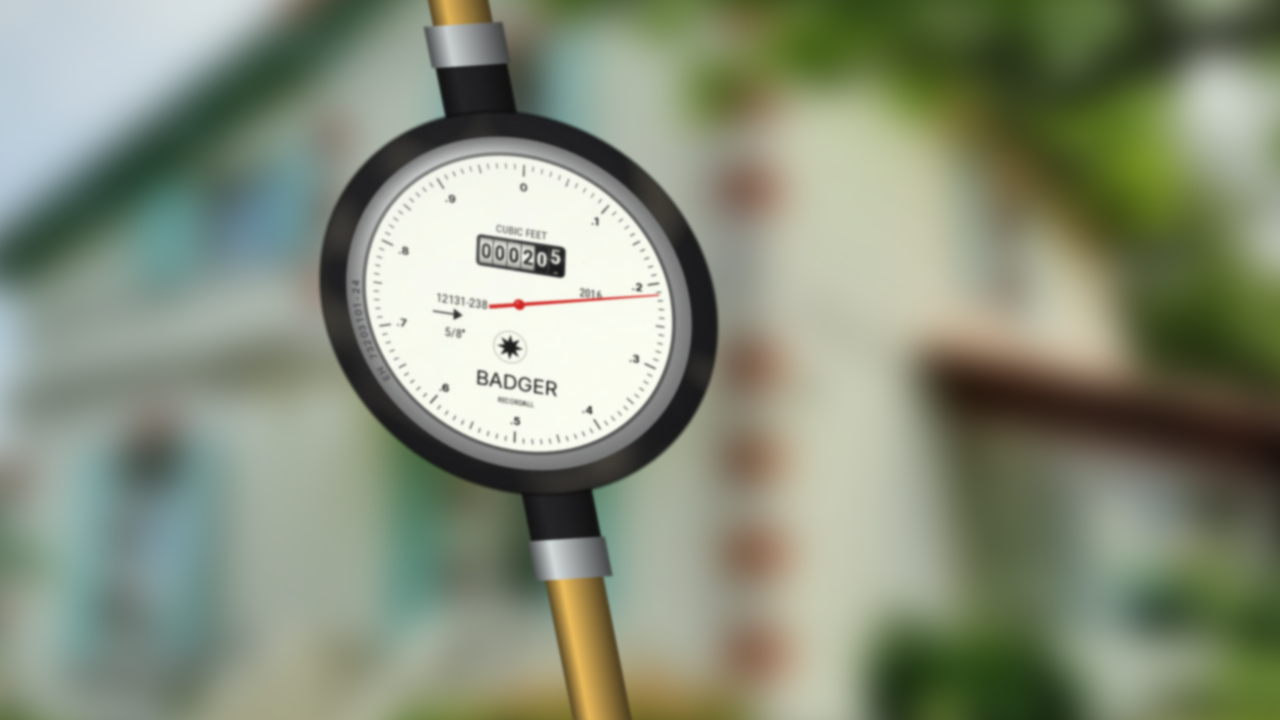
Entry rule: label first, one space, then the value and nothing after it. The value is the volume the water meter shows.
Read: 205.21 ft³
